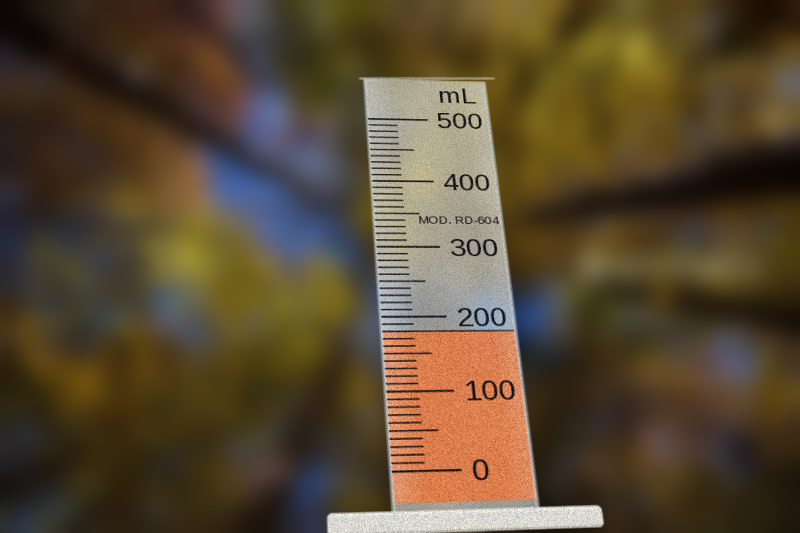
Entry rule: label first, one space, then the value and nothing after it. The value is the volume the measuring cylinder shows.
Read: 180 mL
